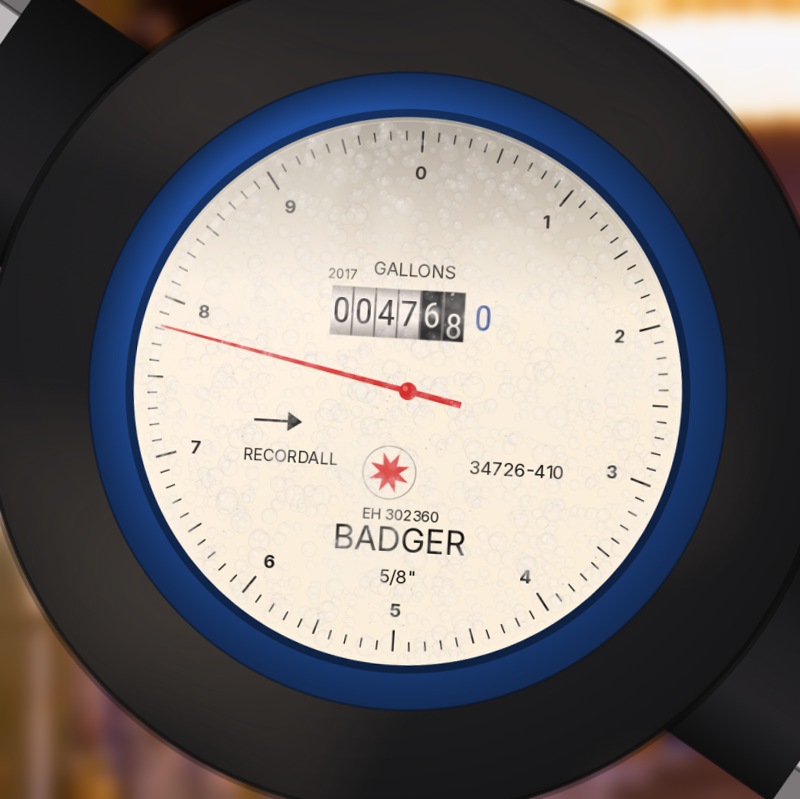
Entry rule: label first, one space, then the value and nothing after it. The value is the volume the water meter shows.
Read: 47677.8 gal
